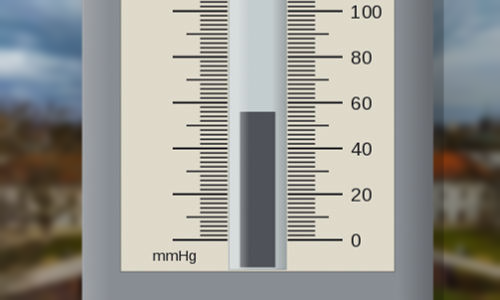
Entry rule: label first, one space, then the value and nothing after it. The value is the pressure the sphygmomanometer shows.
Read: 56 mmHg
